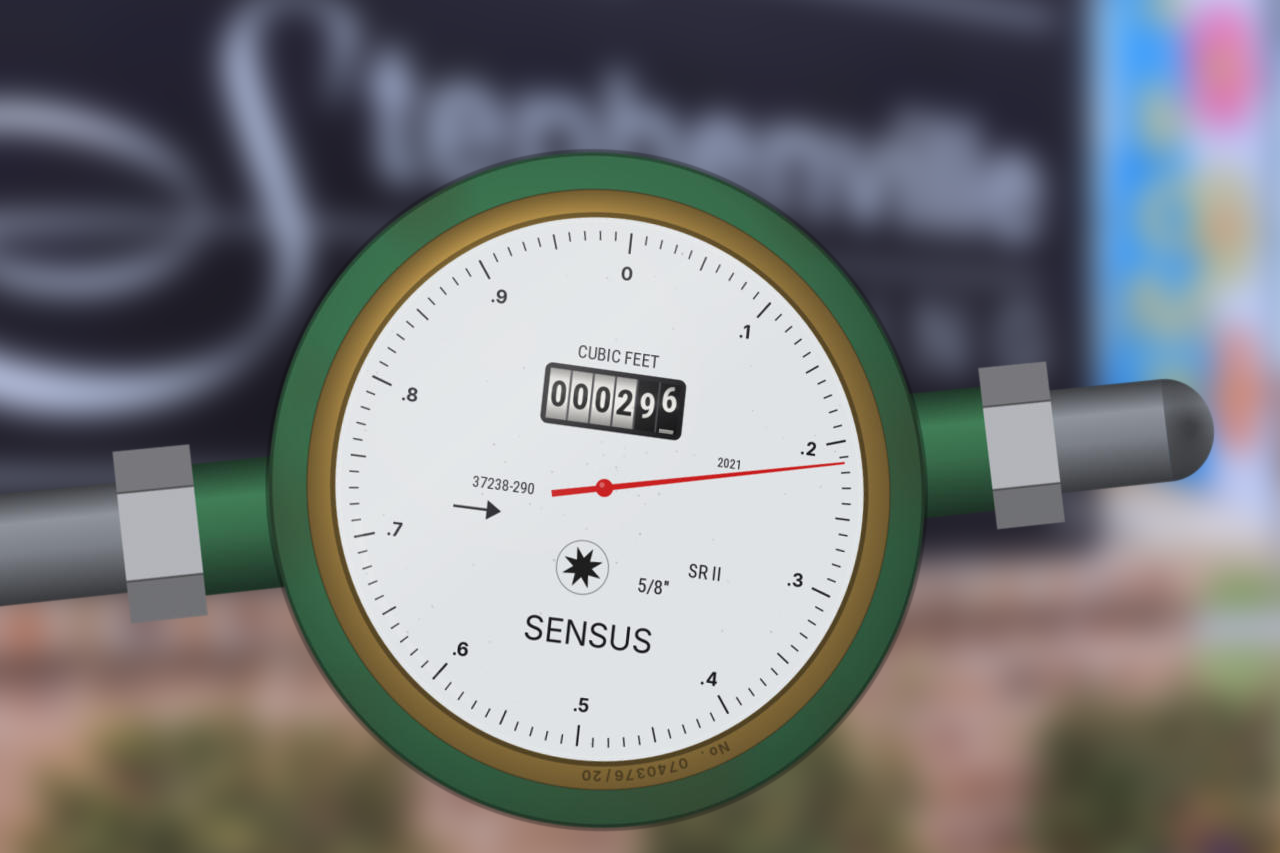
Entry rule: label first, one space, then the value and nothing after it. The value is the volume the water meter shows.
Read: 296.21 ft³
